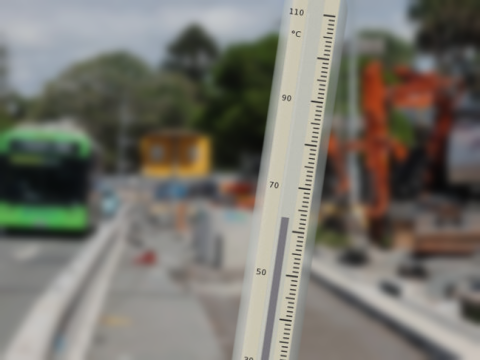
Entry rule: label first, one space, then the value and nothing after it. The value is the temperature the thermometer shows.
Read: 63 °C
